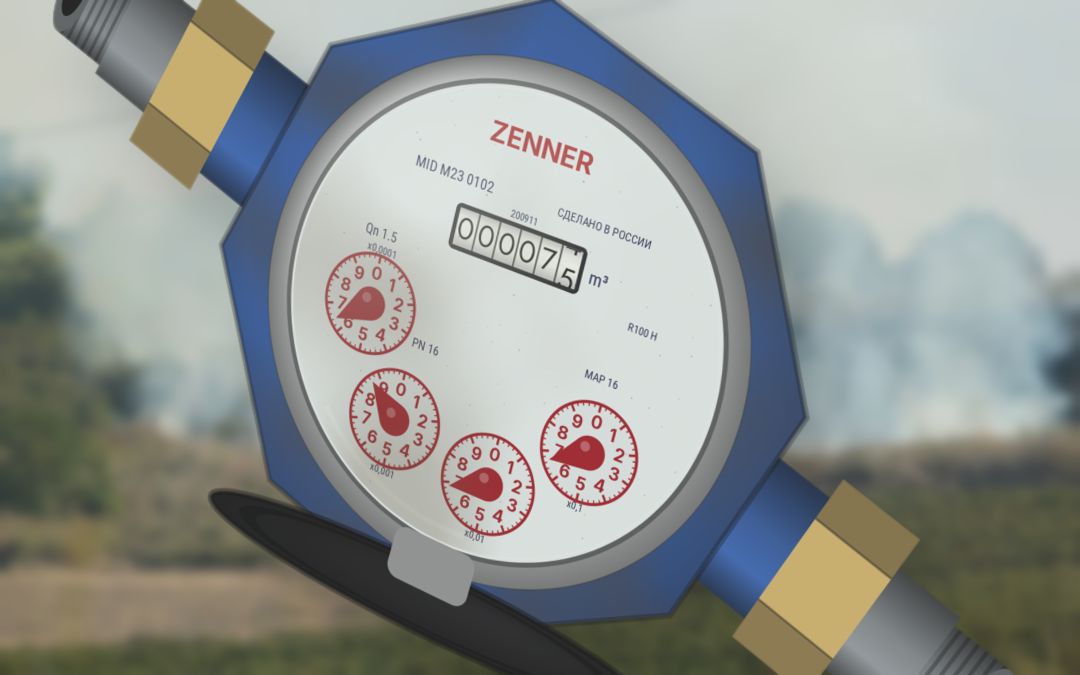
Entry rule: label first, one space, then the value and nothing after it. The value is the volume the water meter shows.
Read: 74.6686 m³
